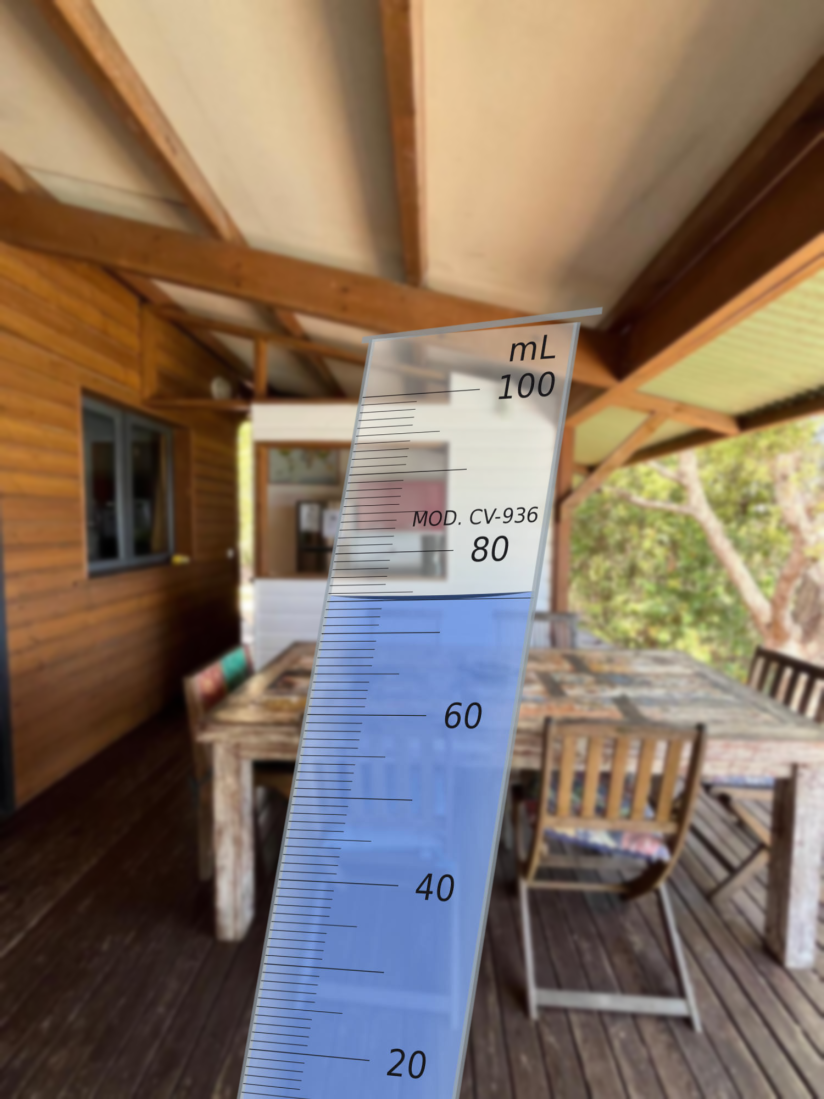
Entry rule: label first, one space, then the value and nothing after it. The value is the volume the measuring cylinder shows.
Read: 74 mL
